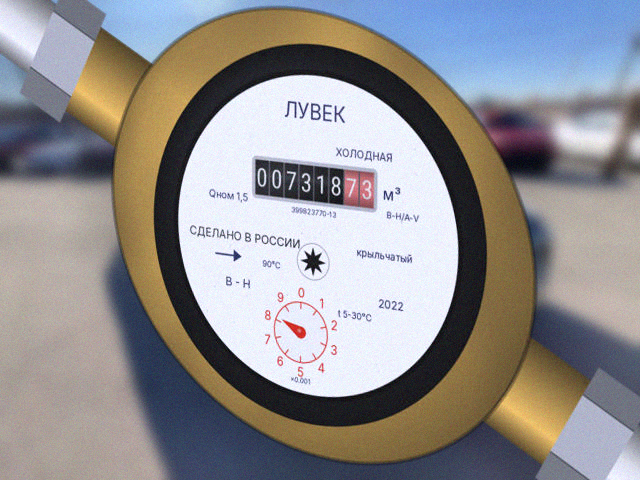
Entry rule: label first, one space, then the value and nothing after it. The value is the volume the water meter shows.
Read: 7318.738 m³
